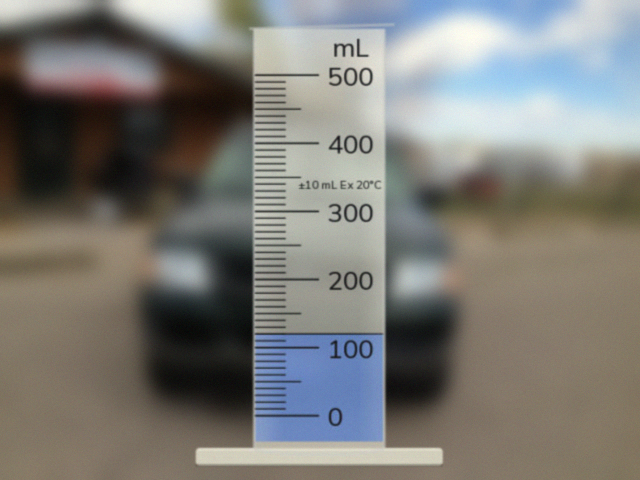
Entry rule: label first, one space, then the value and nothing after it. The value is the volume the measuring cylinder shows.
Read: 120 mL
